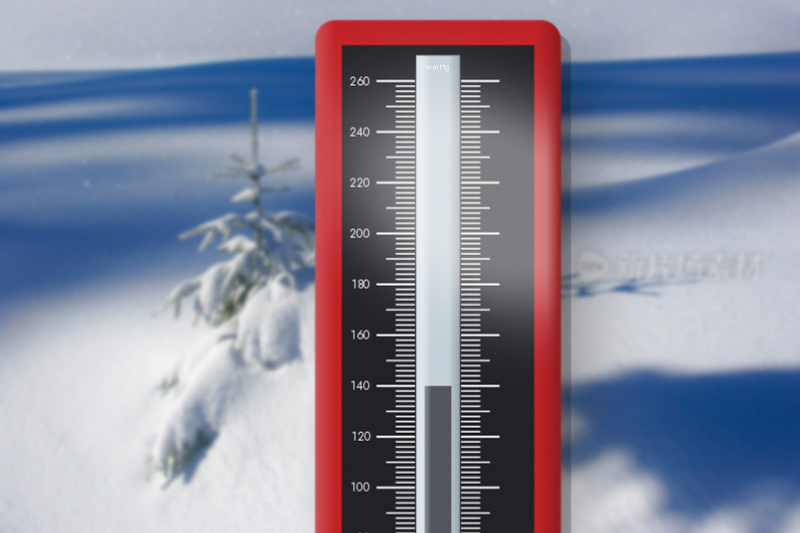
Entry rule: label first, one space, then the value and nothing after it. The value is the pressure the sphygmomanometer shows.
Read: 140 mmHg
